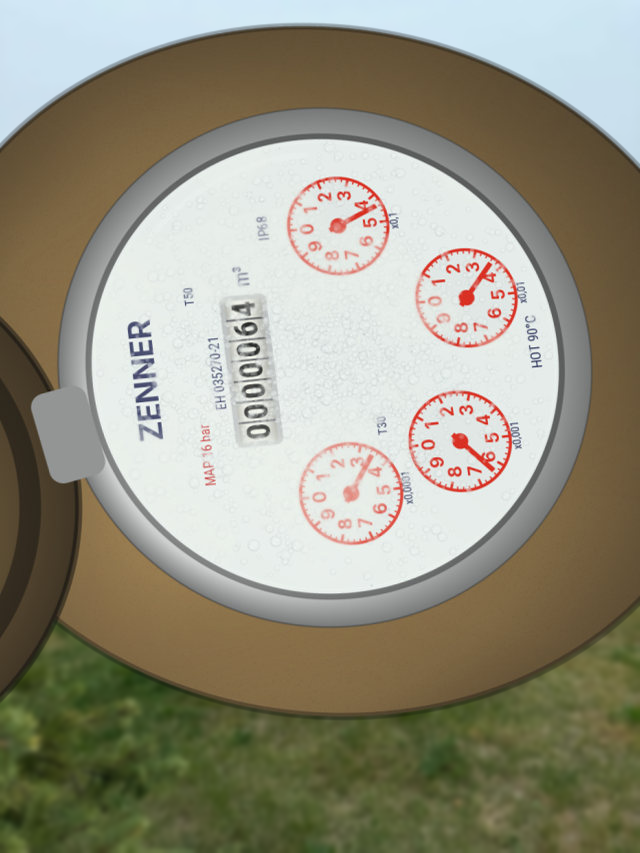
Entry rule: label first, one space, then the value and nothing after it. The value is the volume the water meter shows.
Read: 64.4363 m³
